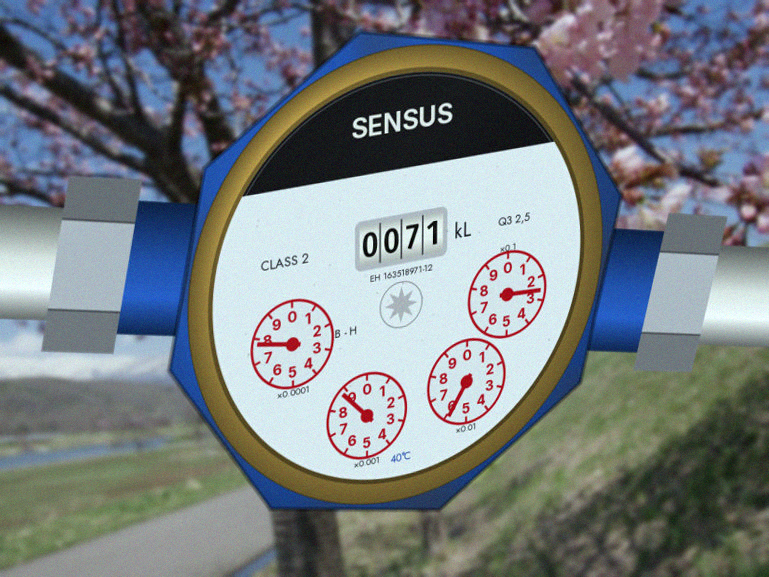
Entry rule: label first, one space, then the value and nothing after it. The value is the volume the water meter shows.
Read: 71.2587 kL
